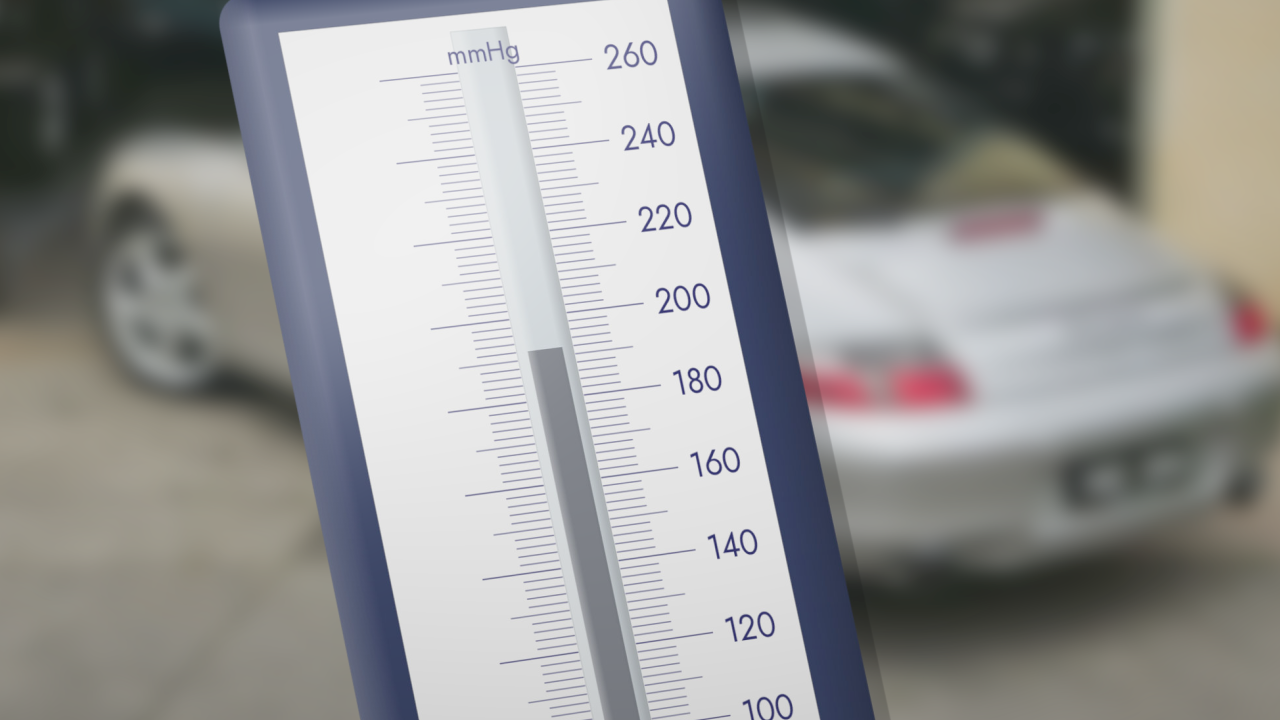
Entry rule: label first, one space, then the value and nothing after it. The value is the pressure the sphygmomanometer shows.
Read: 192 mmHg
